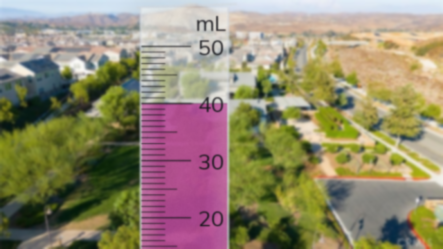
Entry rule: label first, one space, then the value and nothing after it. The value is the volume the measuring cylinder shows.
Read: 40 mL
